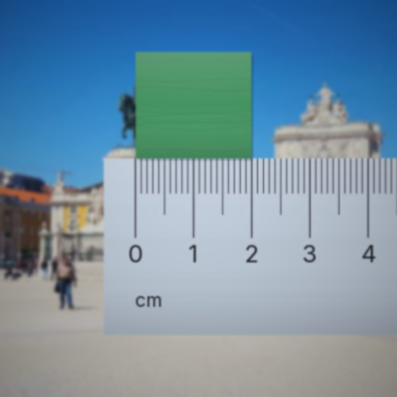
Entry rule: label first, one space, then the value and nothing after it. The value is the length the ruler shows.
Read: 2 cm
